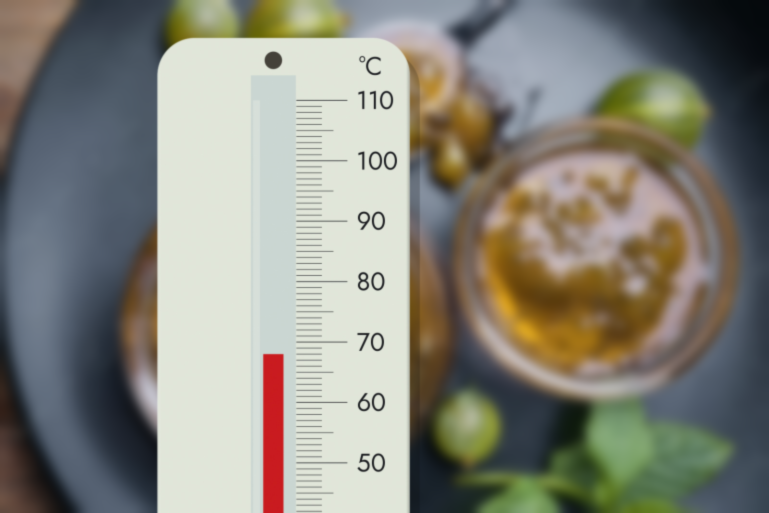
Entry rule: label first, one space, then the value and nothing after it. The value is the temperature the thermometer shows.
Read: 68 °C
